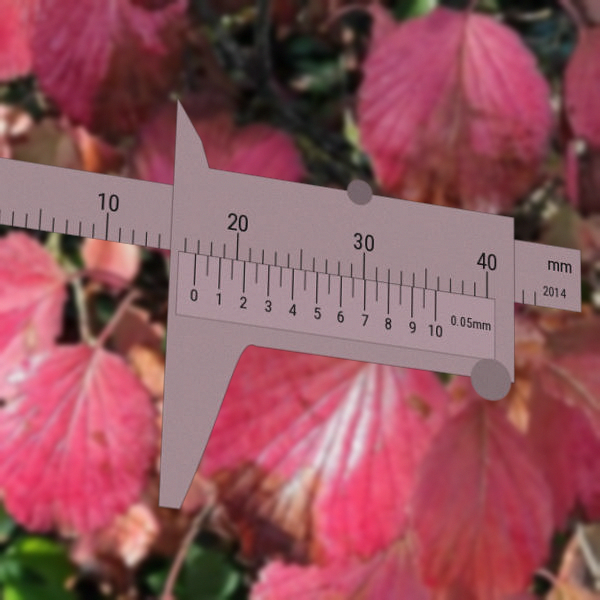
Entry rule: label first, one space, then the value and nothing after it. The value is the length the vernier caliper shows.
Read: 16.8 mm
